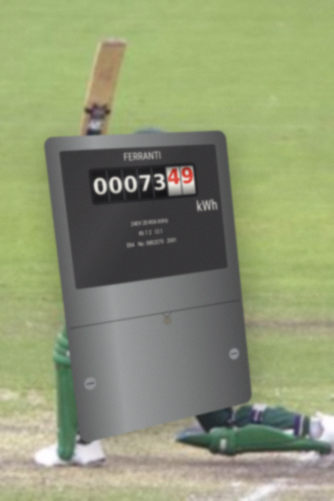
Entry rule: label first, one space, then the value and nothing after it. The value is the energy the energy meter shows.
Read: 73.49 kWh
